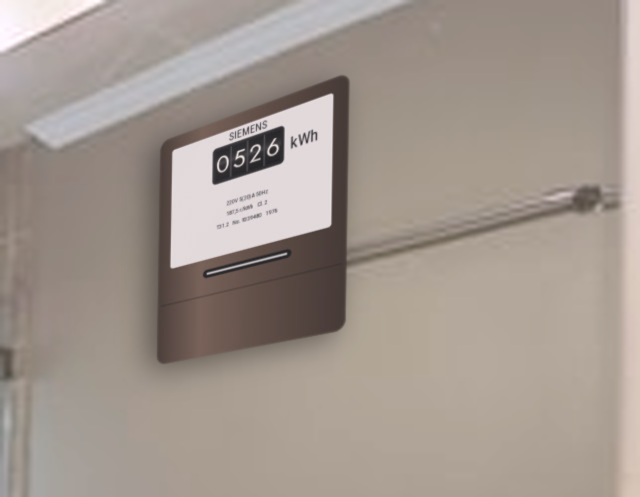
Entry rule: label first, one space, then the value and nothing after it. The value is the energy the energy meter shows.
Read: 526 kWh
